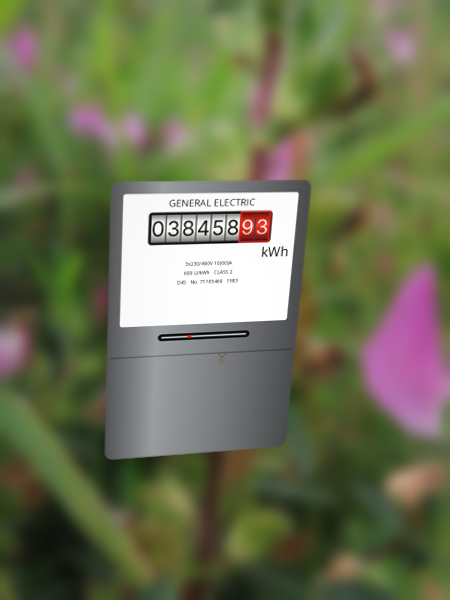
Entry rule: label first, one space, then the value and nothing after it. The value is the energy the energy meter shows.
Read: 38458.93 kWh
